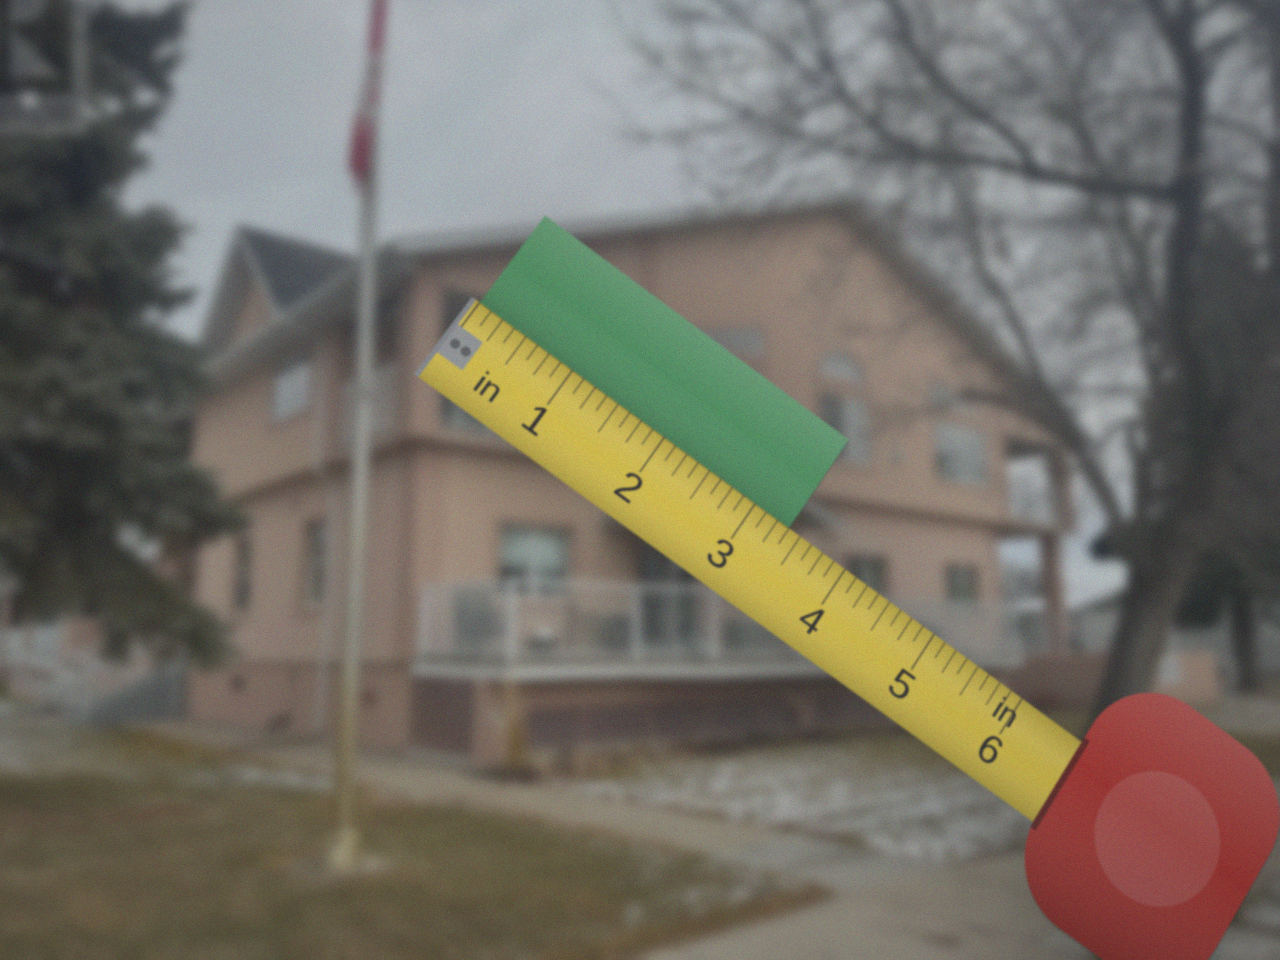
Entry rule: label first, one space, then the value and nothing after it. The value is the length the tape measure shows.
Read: 3.375 in
